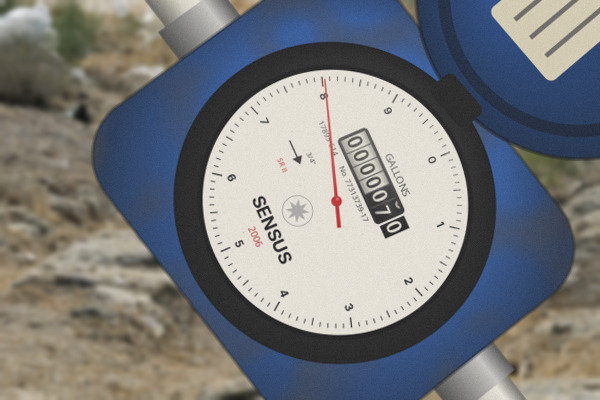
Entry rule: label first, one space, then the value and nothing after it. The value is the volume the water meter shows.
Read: 68.0 gal
